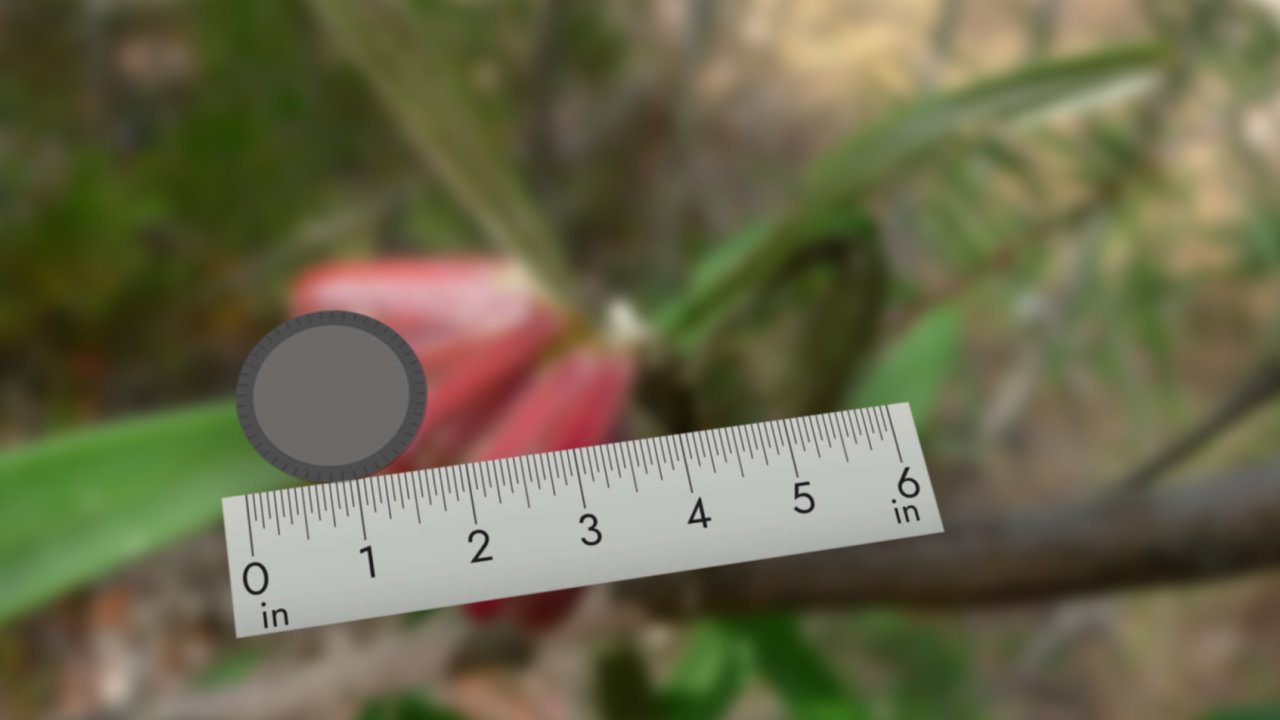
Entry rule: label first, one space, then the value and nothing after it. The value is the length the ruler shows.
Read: 1.75 in
